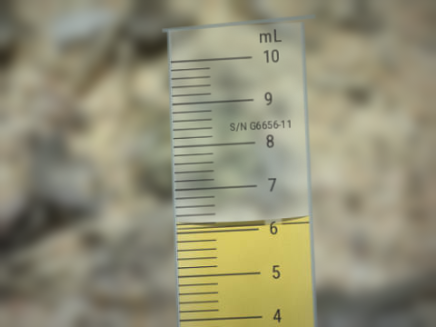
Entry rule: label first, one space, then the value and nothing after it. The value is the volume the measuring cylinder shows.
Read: 6.1 mL
